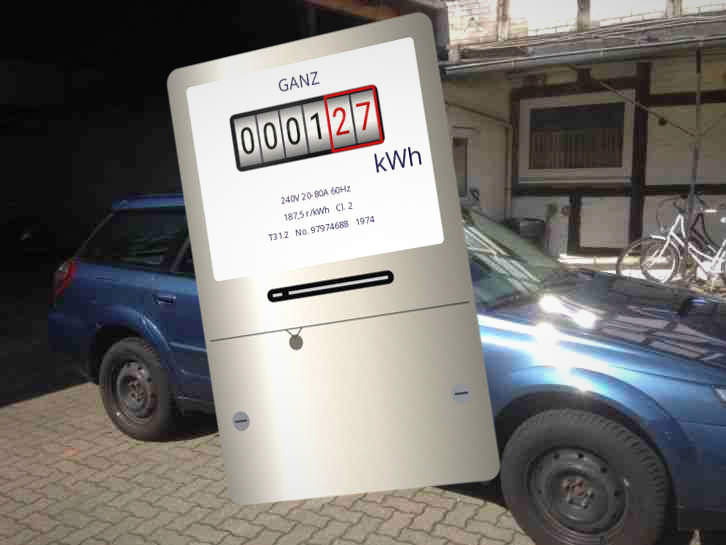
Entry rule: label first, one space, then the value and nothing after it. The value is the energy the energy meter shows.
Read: 1.27 kWh
